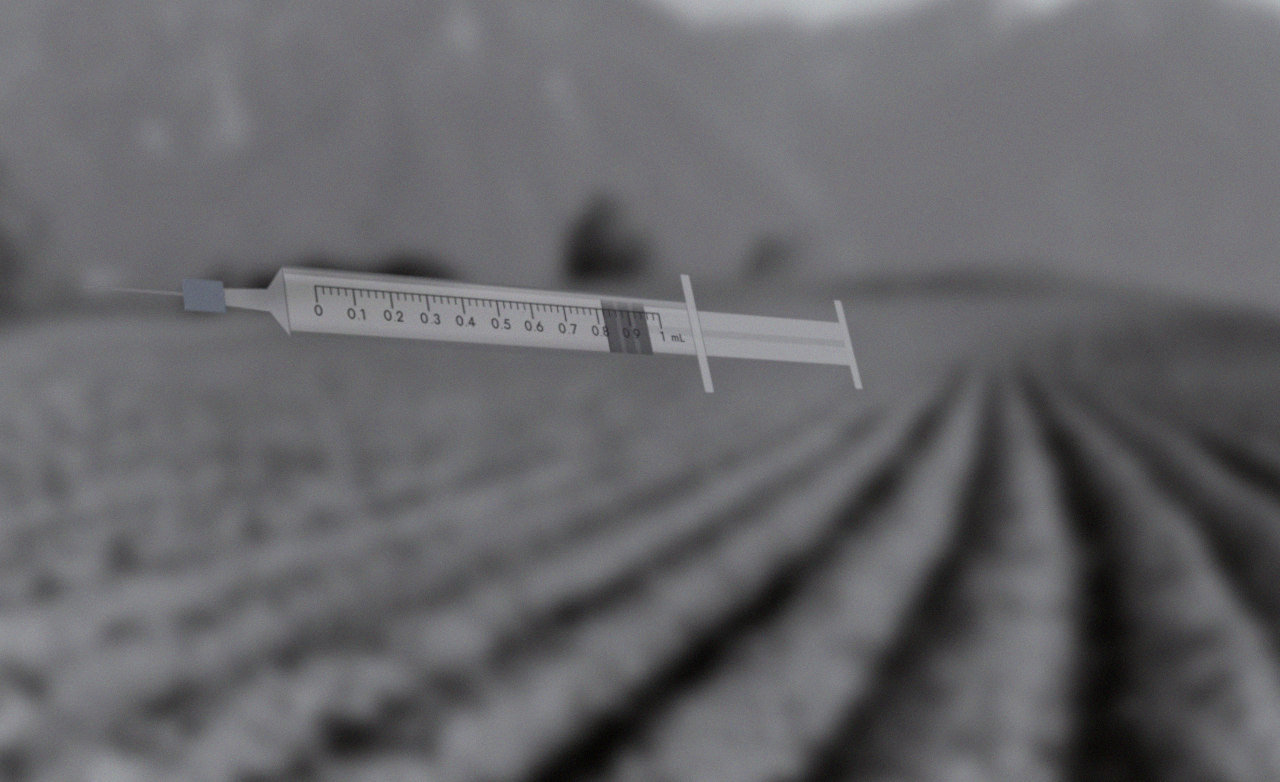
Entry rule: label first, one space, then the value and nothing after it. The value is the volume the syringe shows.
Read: 0.82 mL
